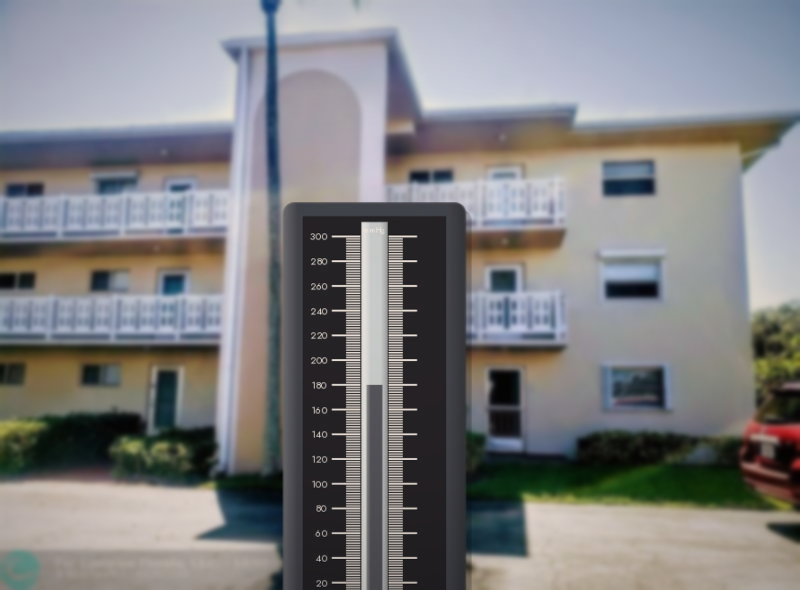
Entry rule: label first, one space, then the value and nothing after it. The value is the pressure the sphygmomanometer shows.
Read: 180 mmHg
